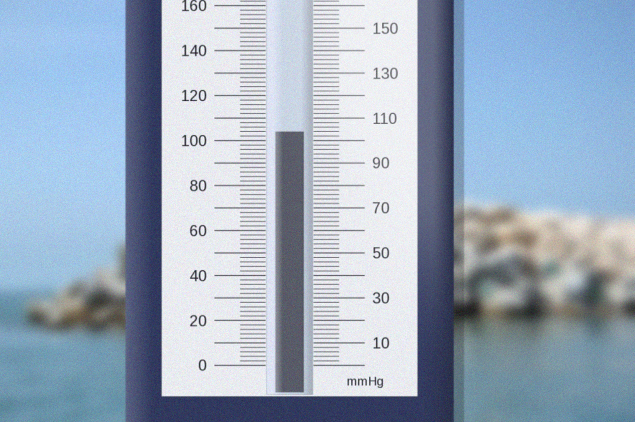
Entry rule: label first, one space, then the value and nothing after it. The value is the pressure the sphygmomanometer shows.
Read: 104 mmHg
